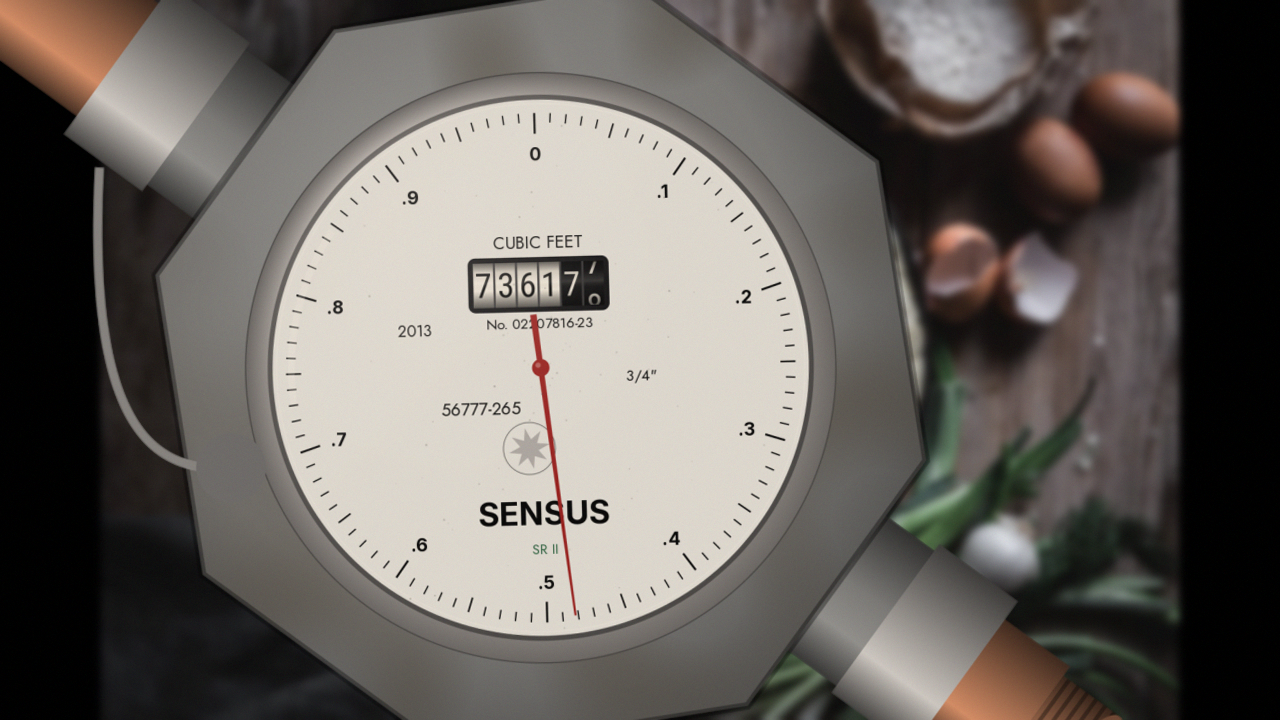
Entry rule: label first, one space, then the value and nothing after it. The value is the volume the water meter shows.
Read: 736177.48 ft³
